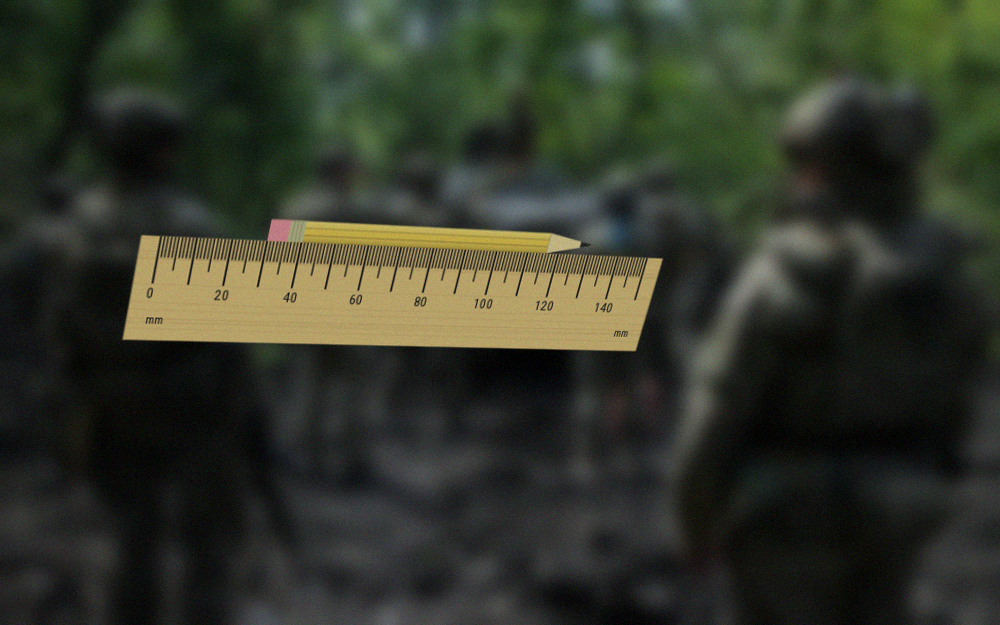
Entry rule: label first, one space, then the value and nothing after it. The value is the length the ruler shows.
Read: 100 mm
